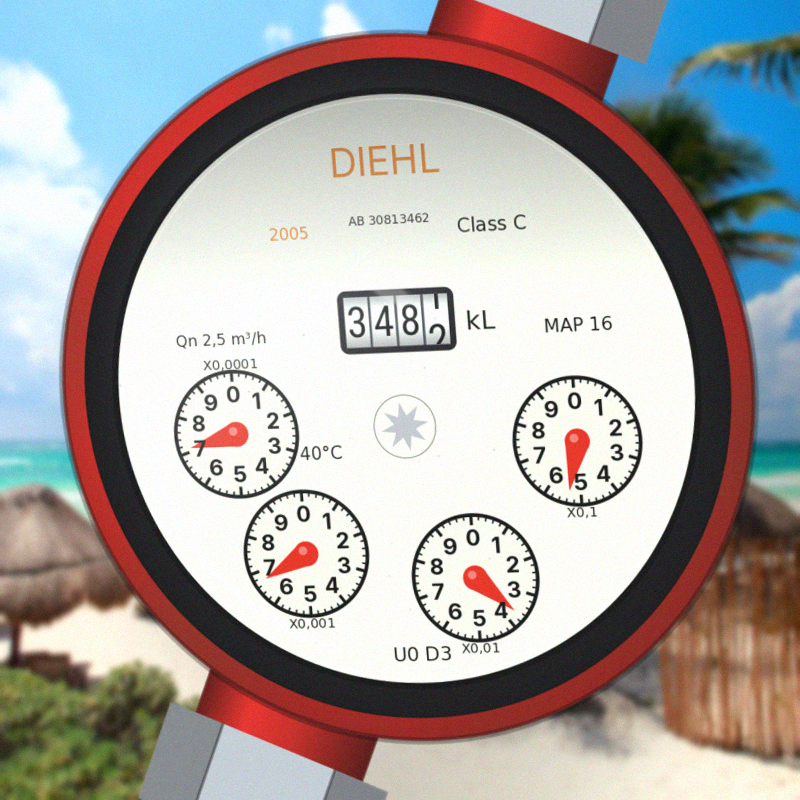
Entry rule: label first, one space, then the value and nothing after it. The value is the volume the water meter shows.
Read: 3481.5367 kL
